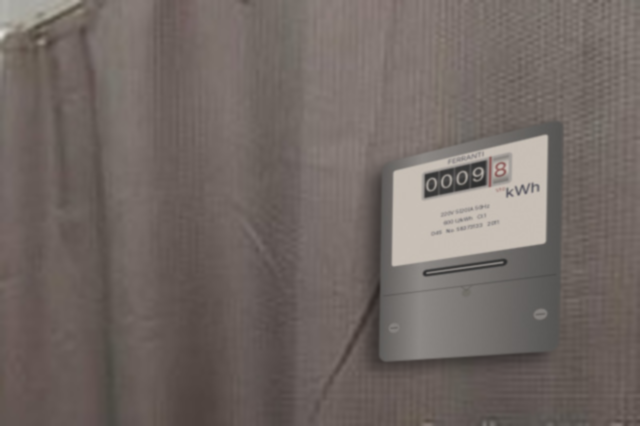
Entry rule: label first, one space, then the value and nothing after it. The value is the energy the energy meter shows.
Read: 9.8 kWh
